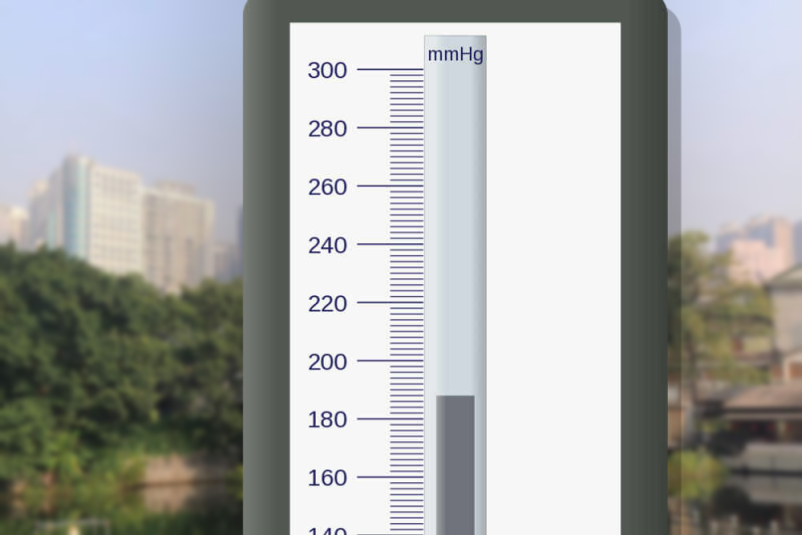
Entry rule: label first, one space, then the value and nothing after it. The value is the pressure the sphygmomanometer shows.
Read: 188 mmHg
